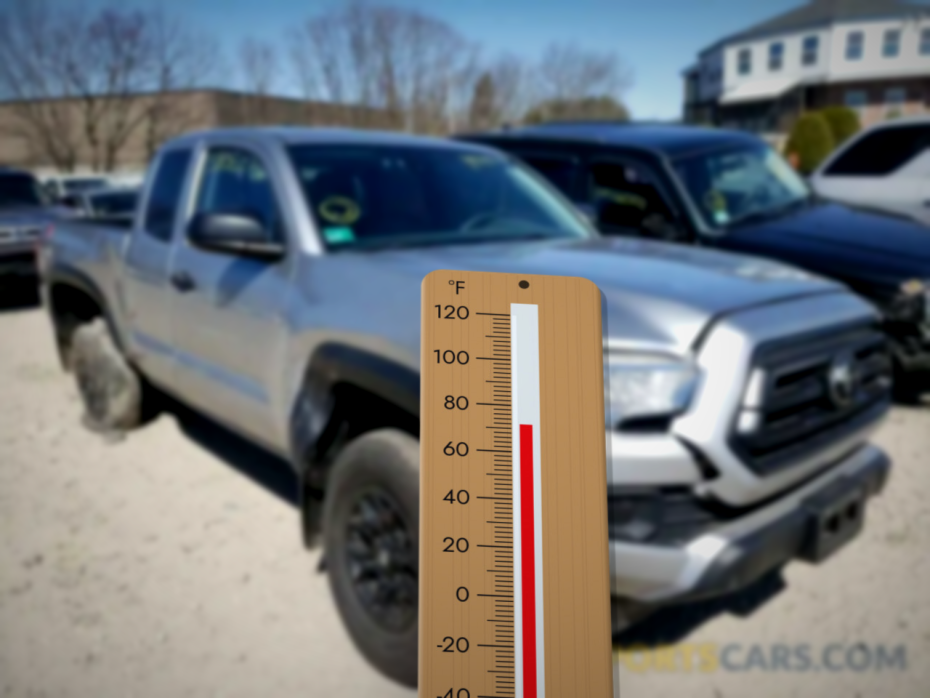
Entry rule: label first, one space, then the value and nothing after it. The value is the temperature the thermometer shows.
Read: 72 °F
